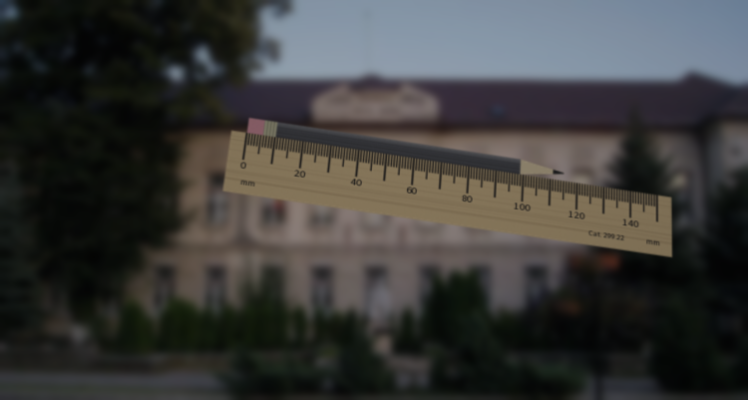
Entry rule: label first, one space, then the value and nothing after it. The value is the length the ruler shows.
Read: 115 mm
